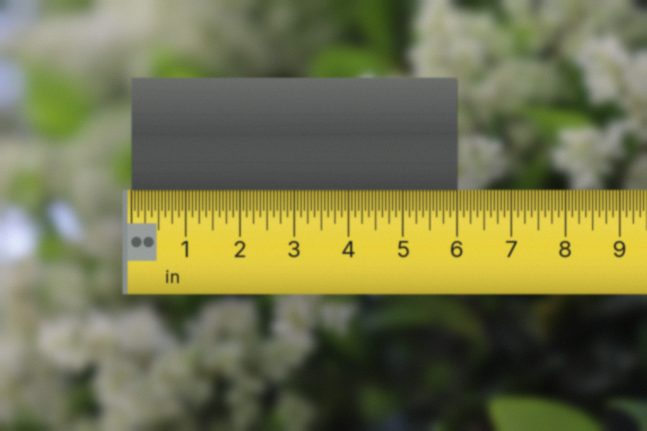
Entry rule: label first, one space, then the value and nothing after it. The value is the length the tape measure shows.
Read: 6 in
